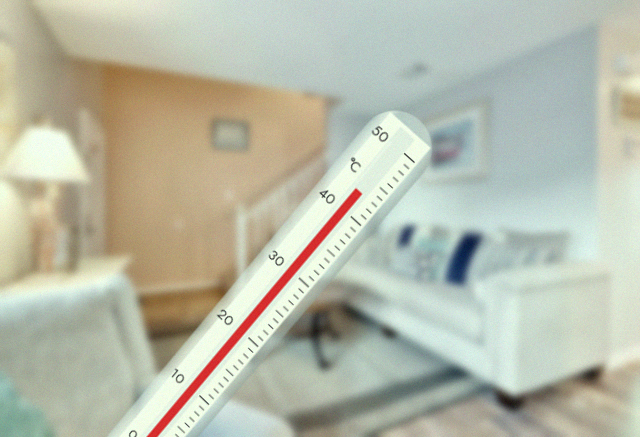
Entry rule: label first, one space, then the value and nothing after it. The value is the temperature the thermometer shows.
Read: 43 °C
